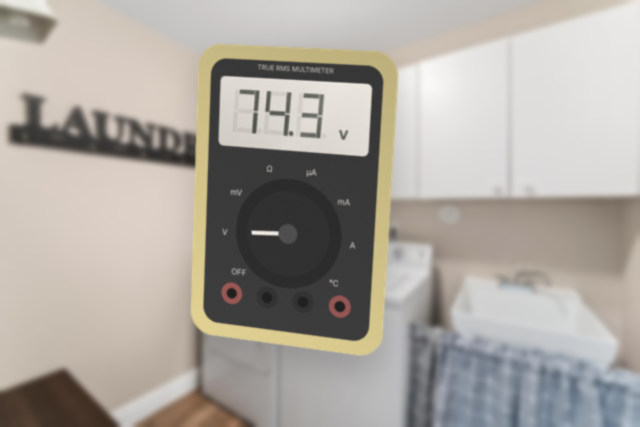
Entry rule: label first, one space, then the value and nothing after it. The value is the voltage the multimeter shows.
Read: 74.3 V
